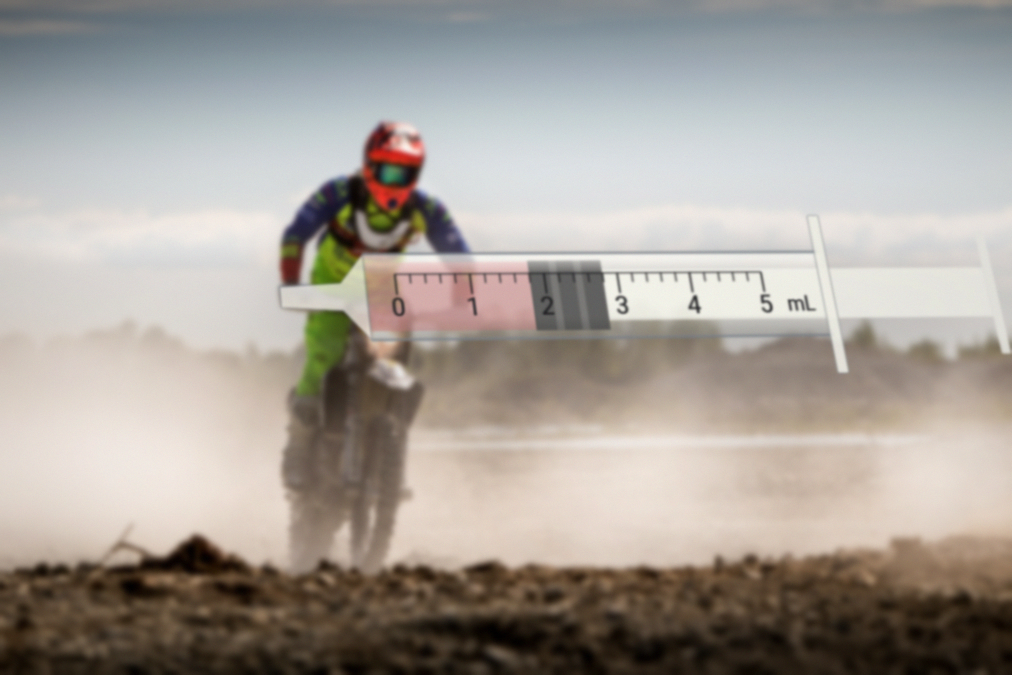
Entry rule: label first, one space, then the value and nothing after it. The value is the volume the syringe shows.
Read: 1.8 mL
